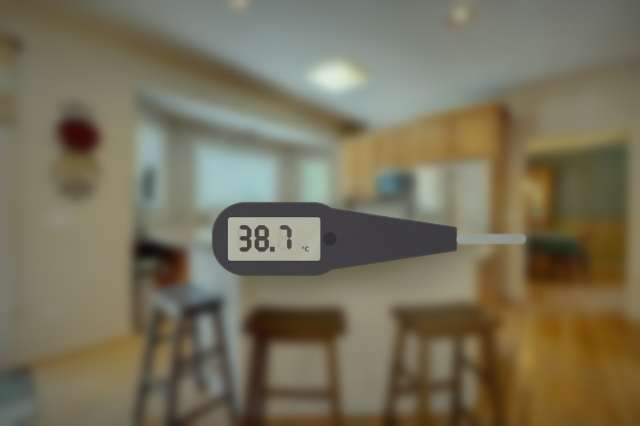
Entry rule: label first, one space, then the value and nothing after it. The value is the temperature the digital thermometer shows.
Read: 38.7 °C
